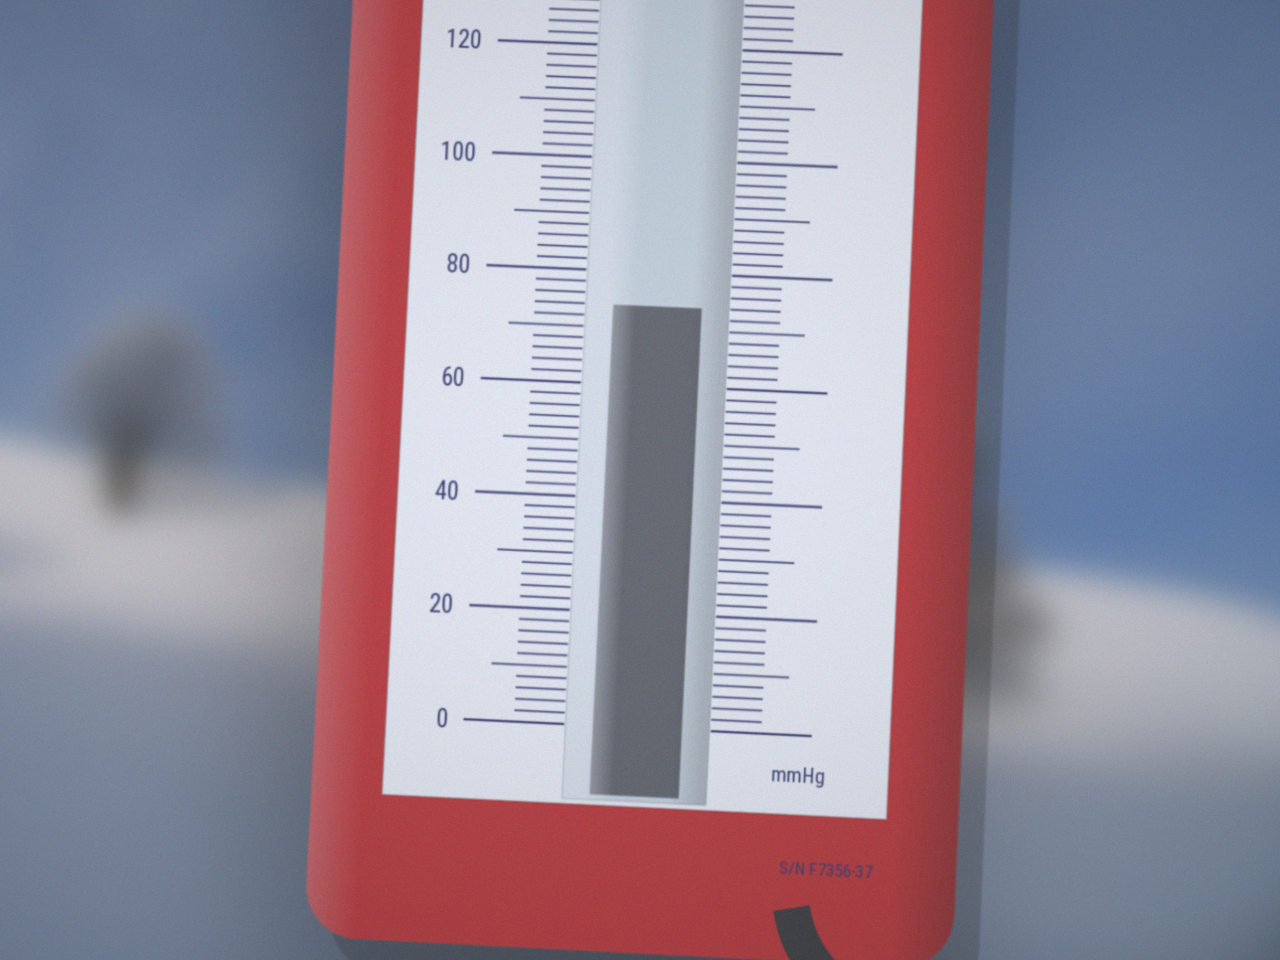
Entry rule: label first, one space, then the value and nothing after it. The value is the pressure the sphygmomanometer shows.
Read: 74 mmHg
